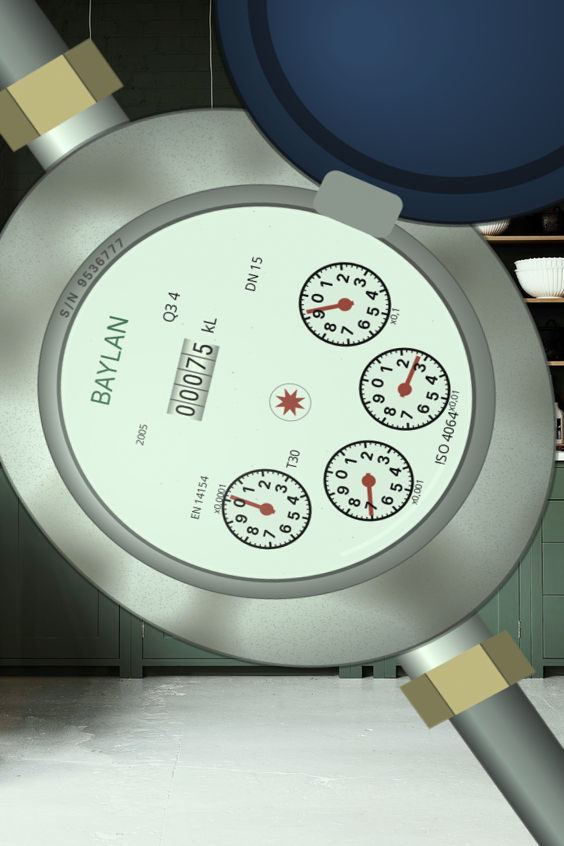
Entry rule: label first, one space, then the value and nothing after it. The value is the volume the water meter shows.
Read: 74.9270 kL
